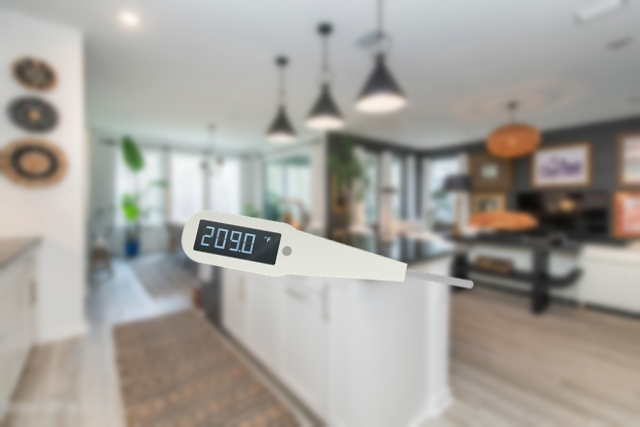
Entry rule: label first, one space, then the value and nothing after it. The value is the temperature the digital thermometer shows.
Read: 209.0 °F
